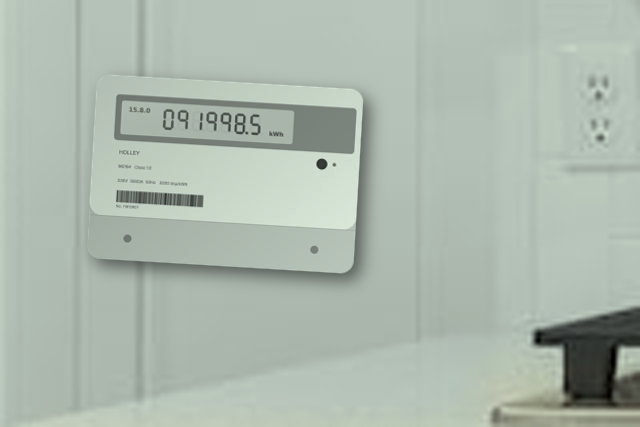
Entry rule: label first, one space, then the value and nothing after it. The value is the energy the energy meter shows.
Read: 91998.5 kWh
